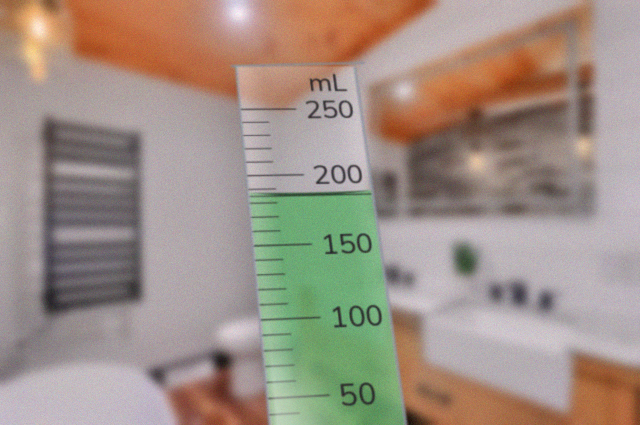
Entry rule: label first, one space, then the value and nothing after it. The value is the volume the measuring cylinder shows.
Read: 185 mL
